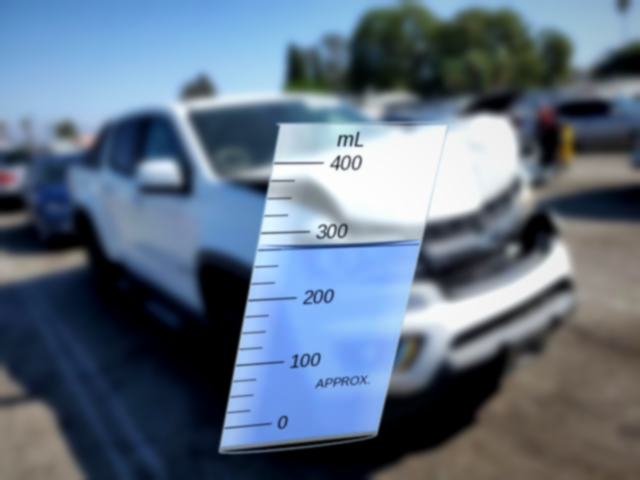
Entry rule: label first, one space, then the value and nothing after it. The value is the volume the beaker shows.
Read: 275 mL
